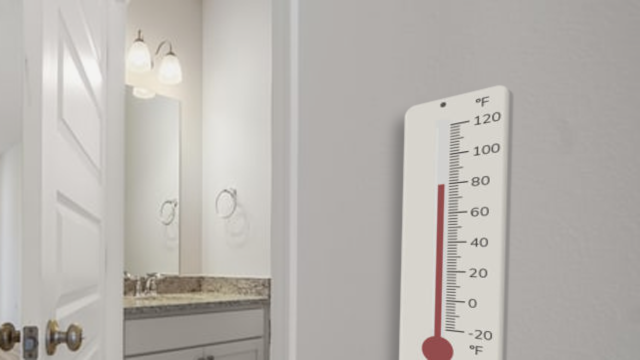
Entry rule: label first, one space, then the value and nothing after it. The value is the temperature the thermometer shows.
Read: 80 °F
